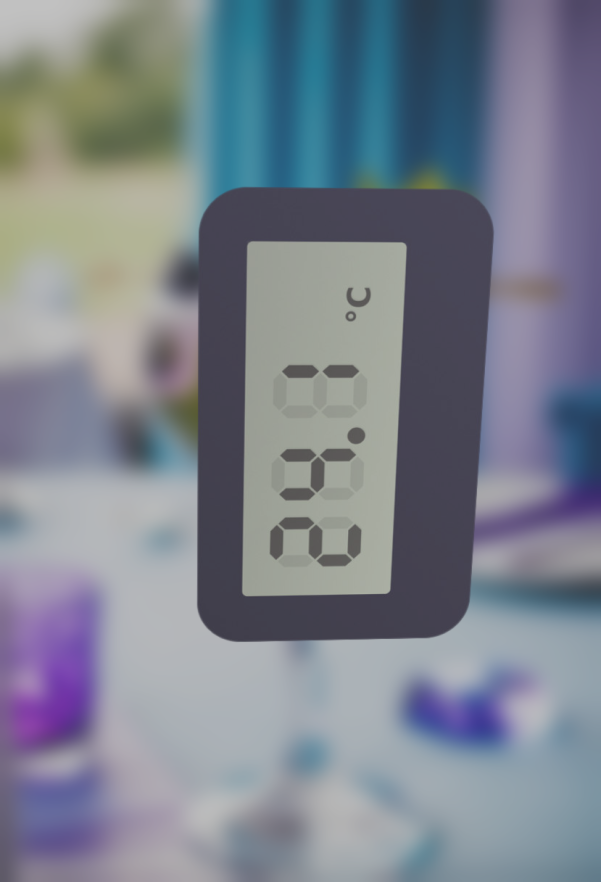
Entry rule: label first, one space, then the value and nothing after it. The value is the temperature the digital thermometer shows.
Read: 24.1 °C
